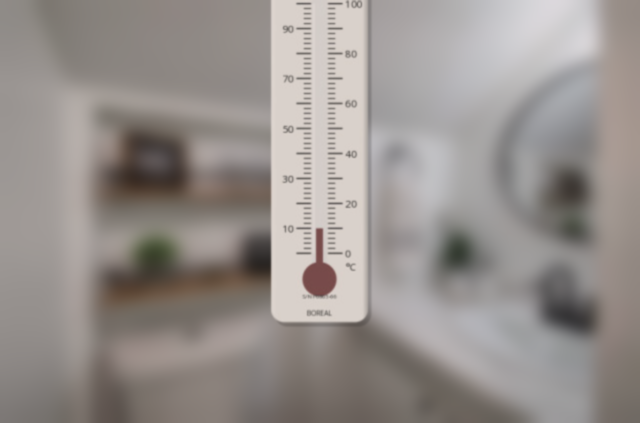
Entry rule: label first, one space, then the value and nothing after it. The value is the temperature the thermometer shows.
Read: 10 °C
